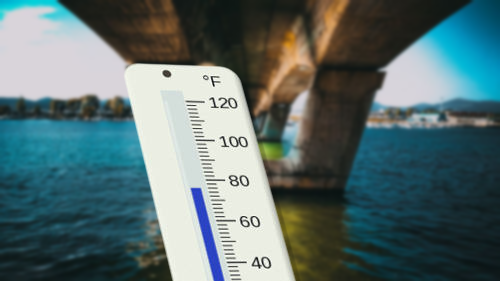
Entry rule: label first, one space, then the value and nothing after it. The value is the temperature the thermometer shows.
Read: 76 °F
